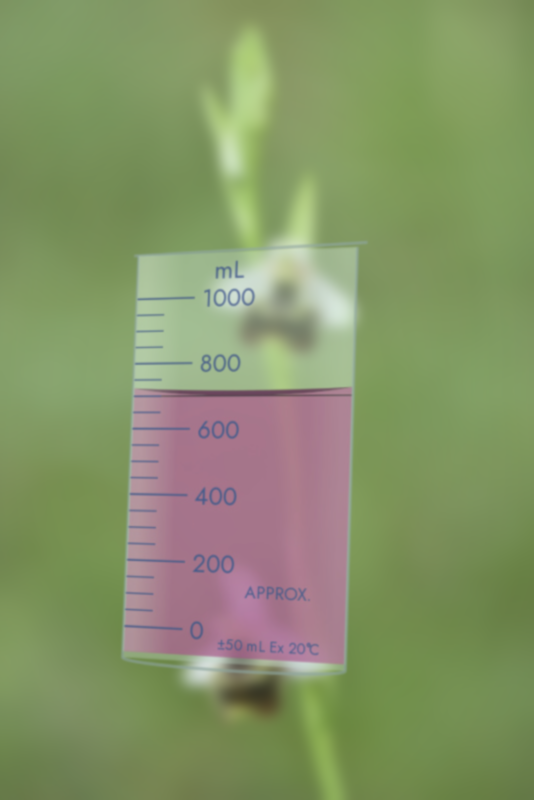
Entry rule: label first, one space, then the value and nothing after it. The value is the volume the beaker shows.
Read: 700 mL
